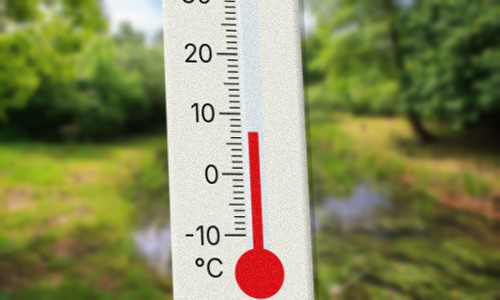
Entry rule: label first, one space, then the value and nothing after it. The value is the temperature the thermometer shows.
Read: 7 °C
